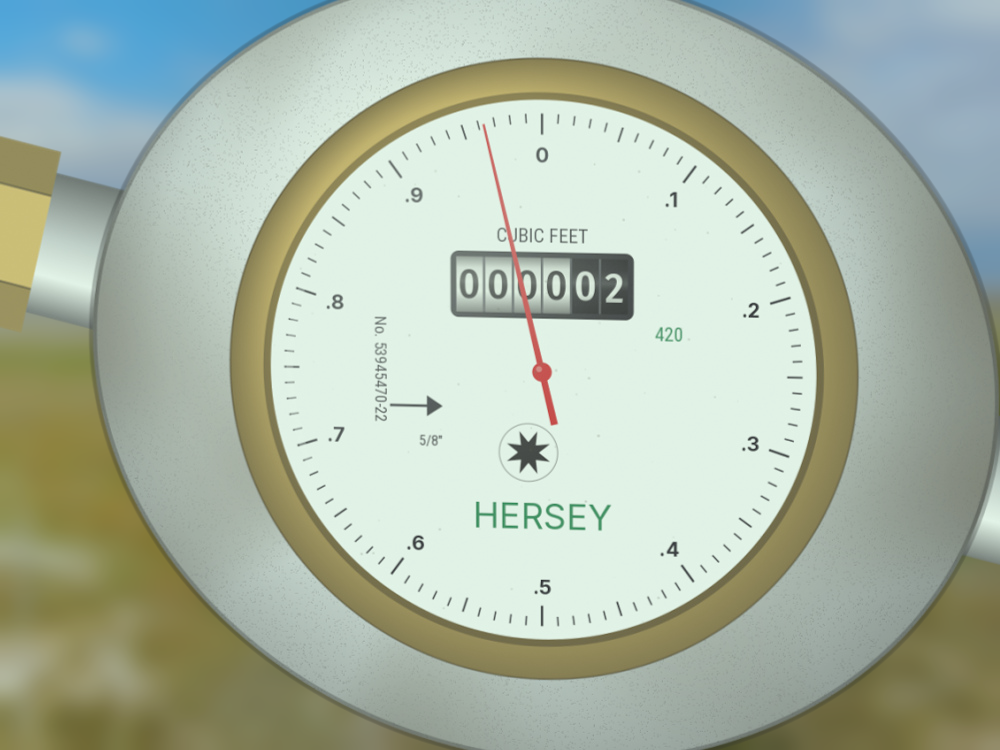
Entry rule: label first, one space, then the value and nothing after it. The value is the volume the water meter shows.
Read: 1.96 ft³
